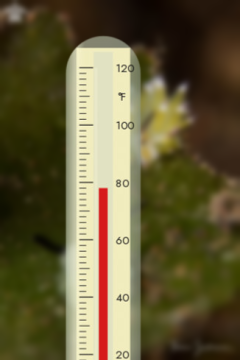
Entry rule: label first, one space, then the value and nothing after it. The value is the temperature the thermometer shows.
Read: 78 °F
